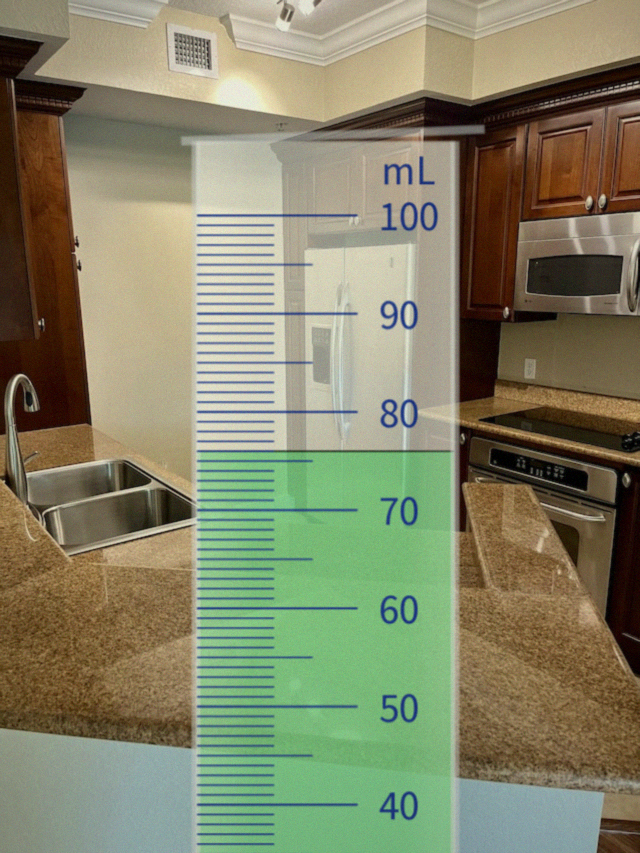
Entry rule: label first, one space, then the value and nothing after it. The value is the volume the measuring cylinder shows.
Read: 76 mL
